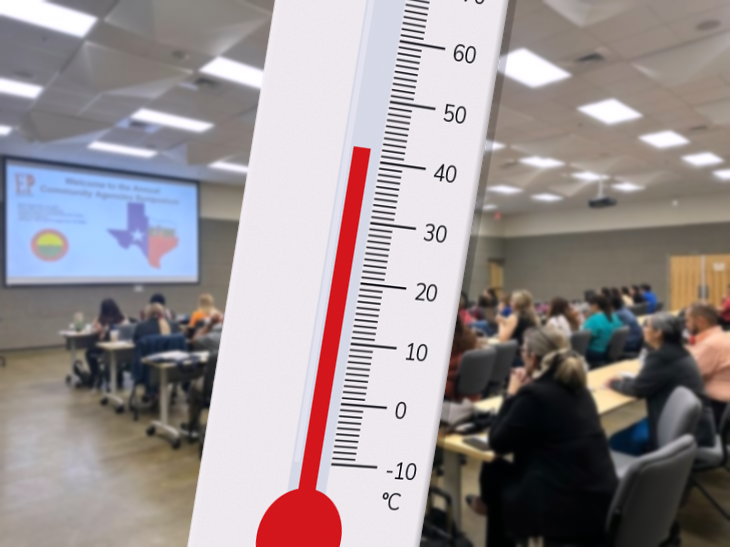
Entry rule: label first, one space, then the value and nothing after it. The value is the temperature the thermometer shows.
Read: 42 °C
